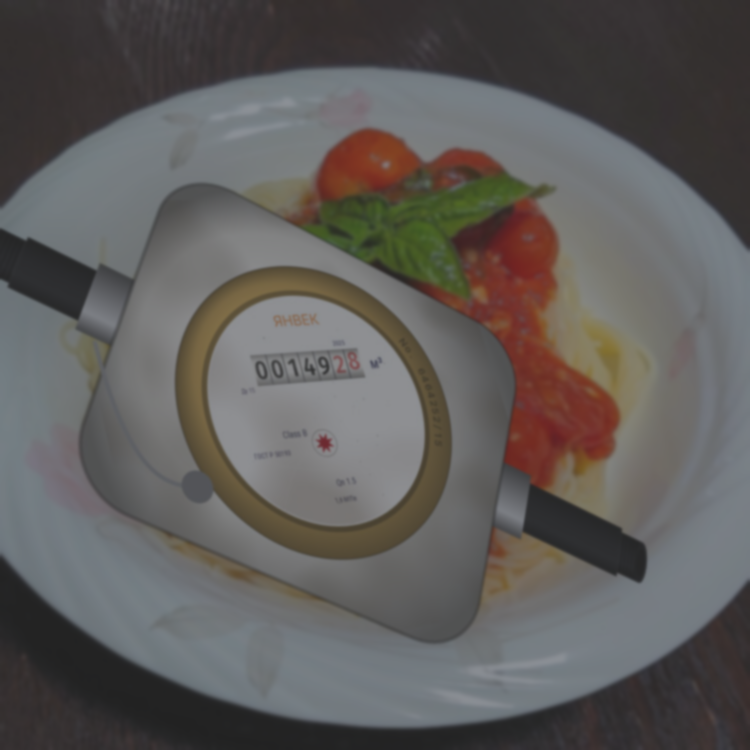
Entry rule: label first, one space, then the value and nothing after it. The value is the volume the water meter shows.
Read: 149.28 m³
